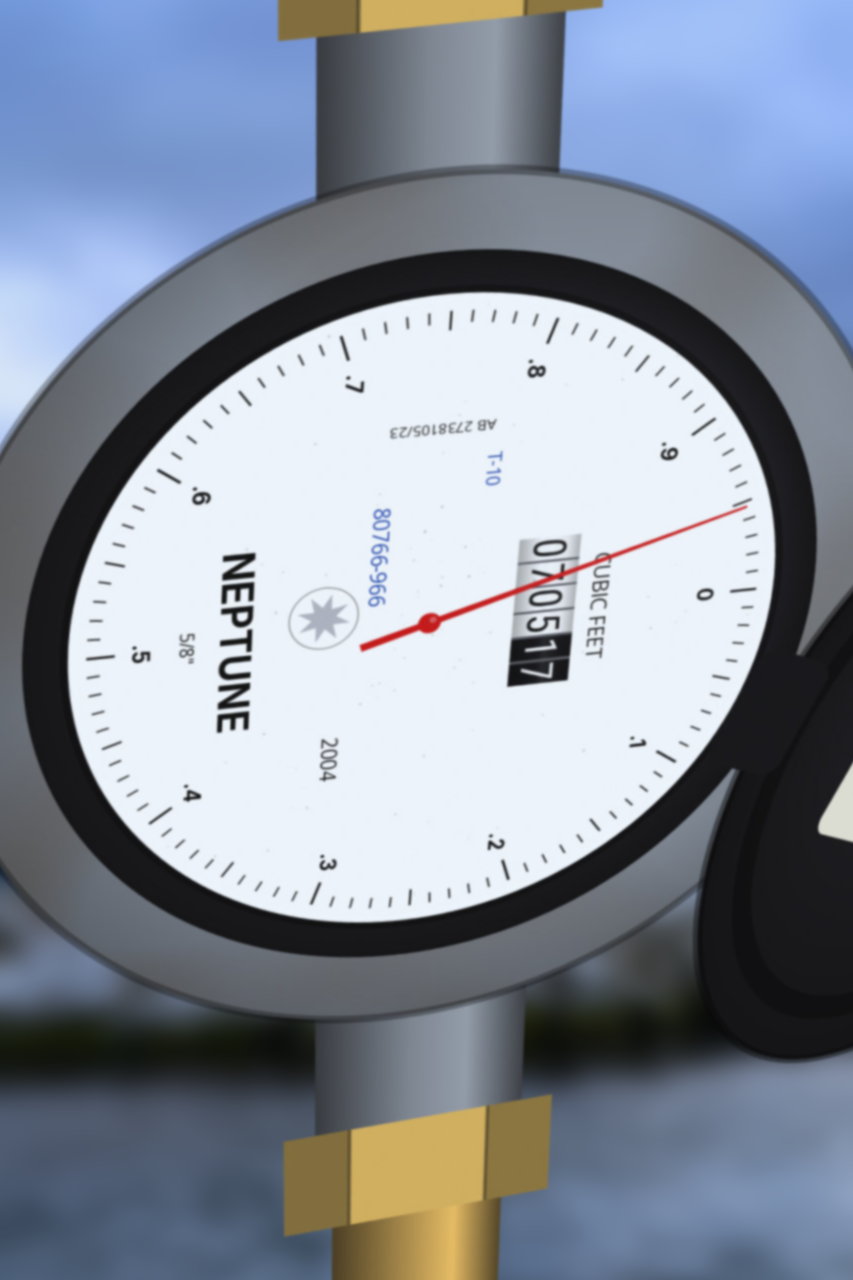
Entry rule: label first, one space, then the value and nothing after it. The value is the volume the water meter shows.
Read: 70516.95 ft³
